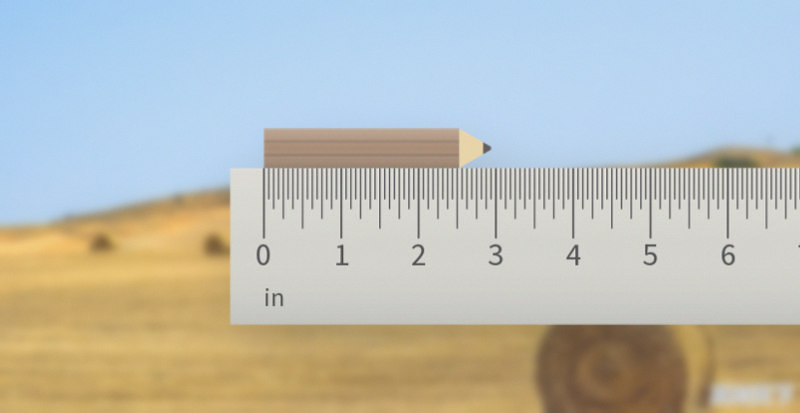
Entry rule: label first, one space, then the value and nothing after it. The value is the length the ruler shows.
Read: 2.9375 in
